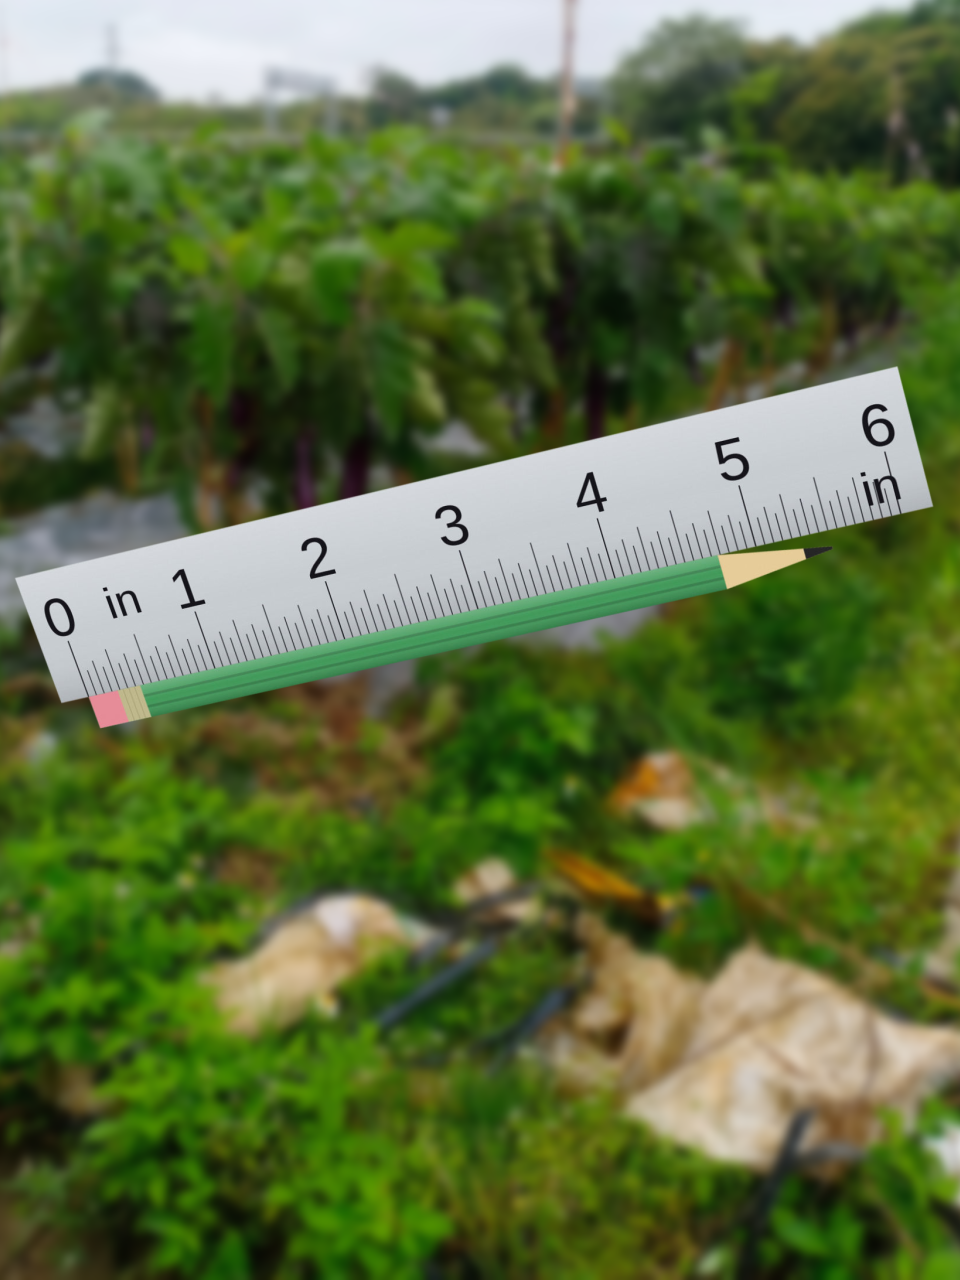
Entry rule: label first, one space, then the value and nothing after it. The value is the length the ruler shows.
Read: 5.5 in
